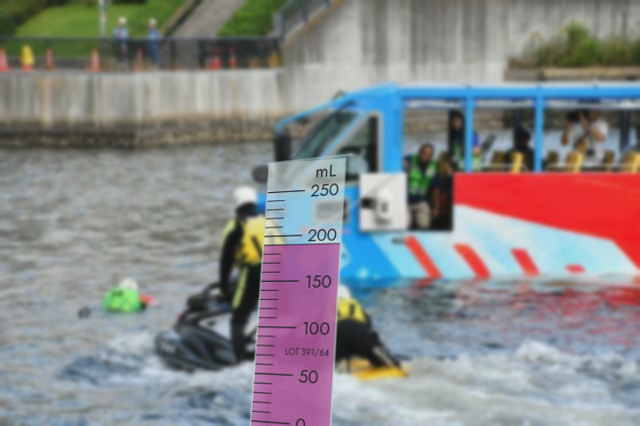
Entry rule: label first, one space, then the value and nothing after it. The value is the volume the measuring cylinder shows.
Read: 190 mL
